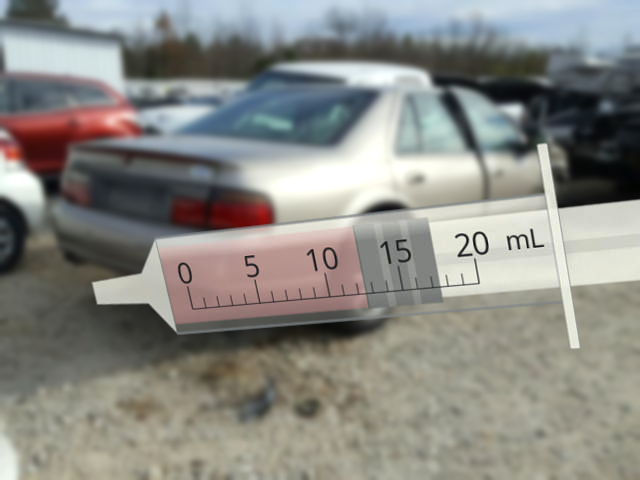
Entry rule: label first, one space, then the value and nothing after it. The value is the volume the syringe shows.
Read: 12.5 mL
